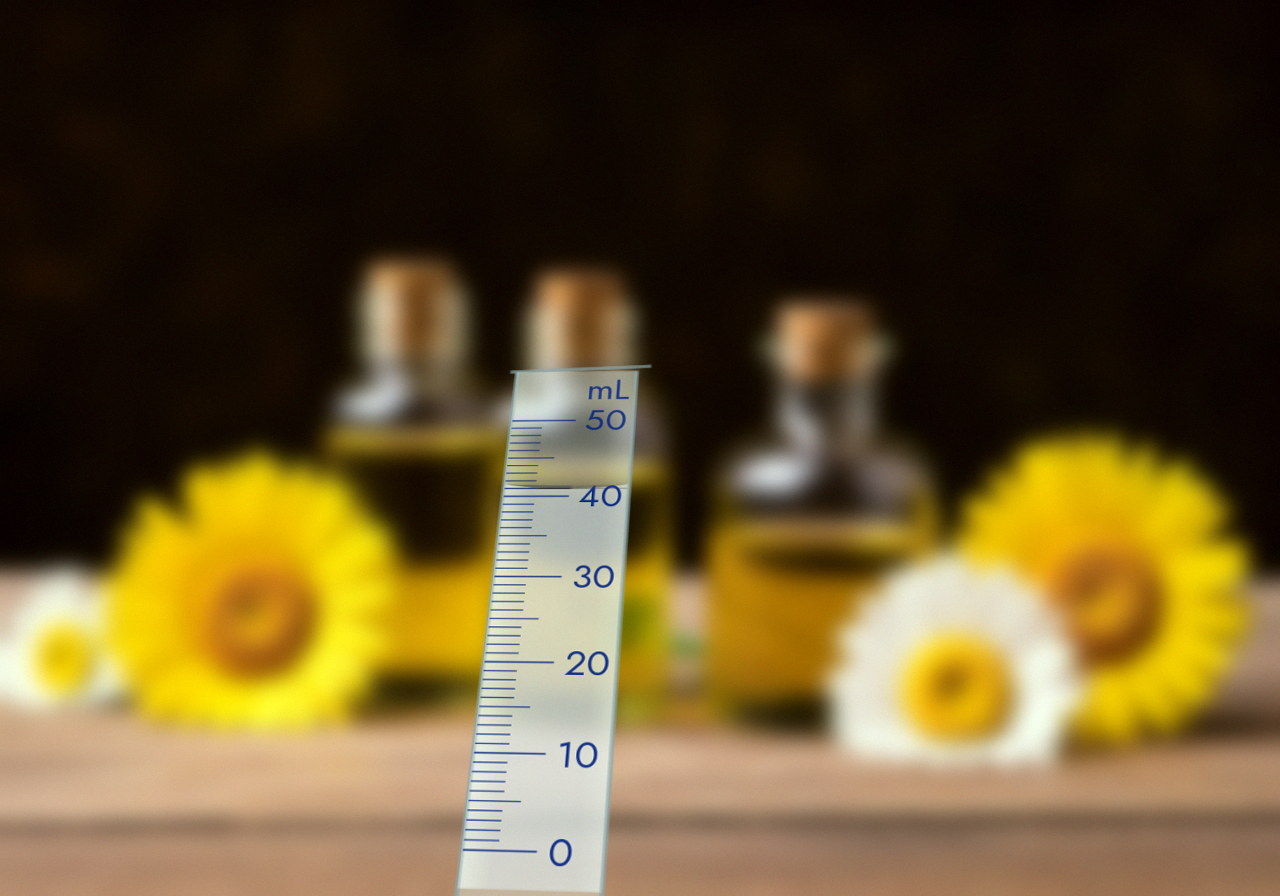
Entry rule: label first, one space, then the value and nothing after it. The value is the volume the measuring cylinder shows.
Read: 41 mL
